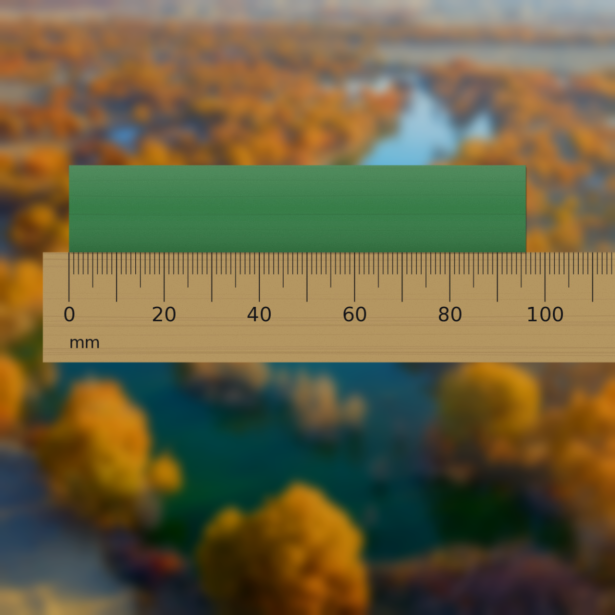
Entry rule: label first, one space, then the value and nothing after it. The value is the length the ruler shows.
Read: 96 mm
